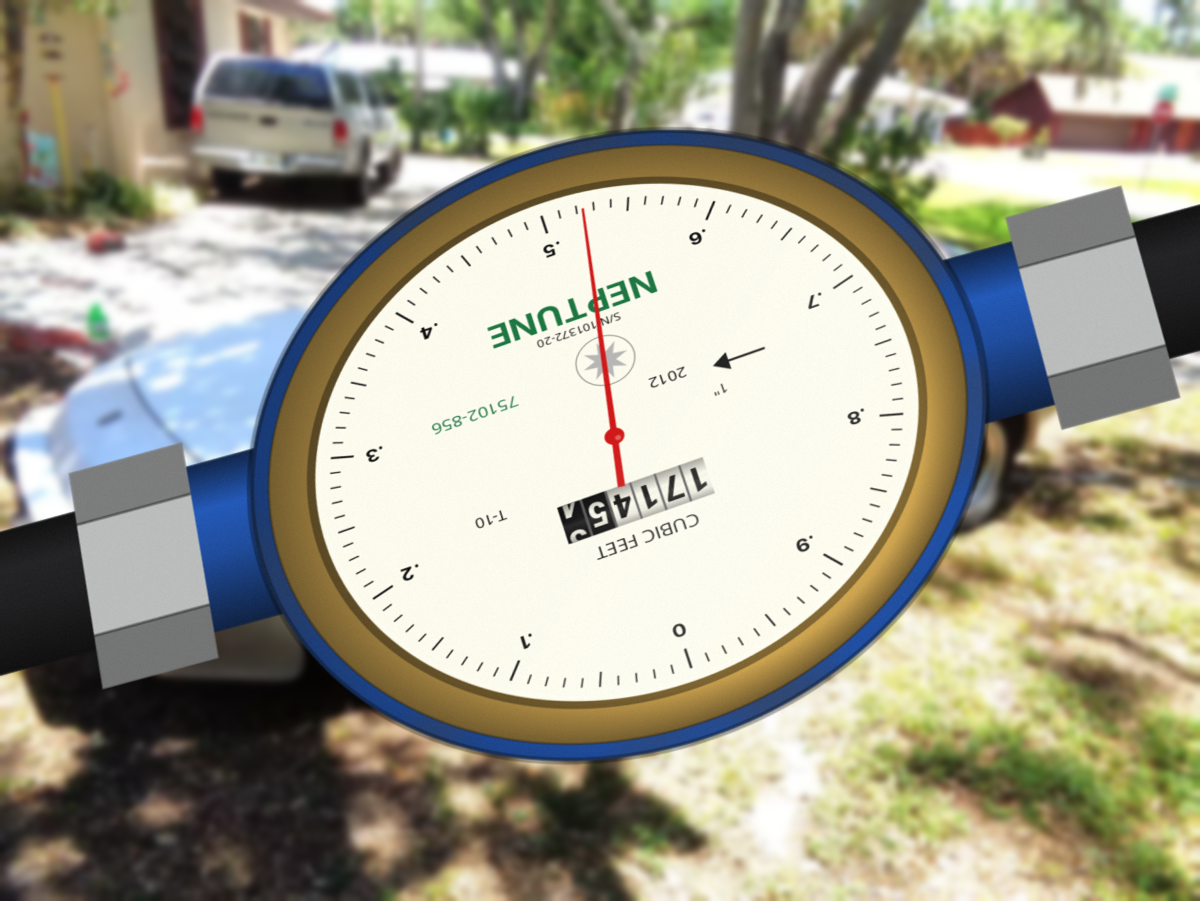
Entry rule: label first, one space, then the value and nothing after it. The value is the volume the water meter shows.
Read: 171453.52 ft³
